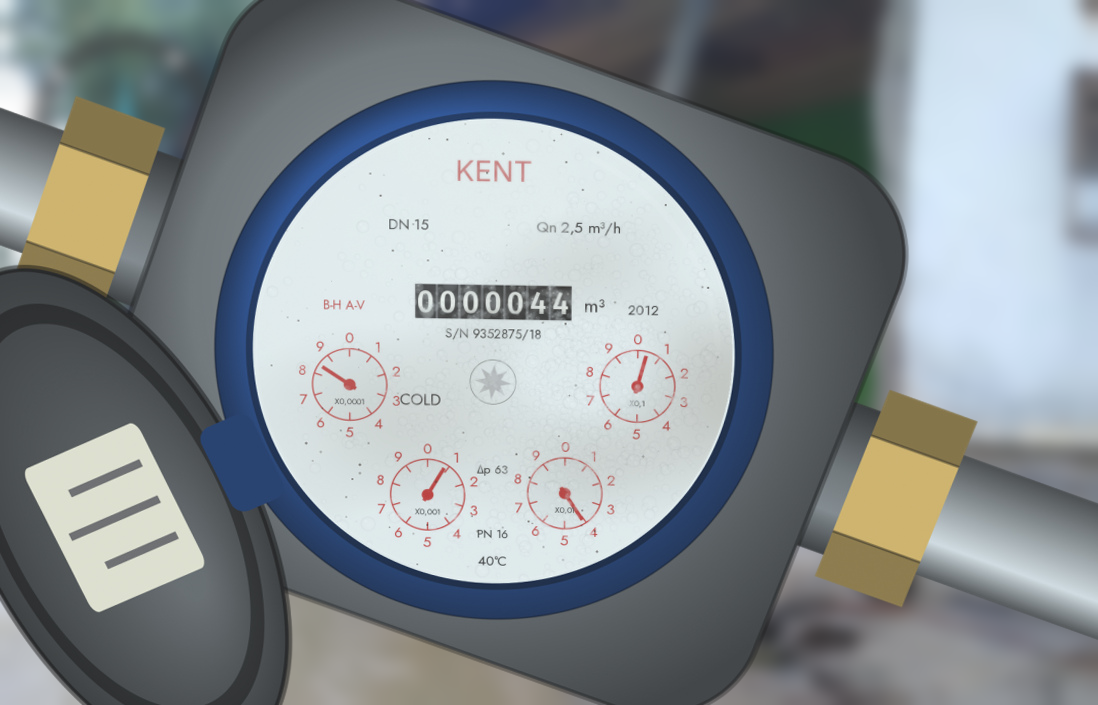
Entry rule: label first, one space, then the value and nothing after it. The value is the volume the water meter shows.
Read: 44.0408 m³
